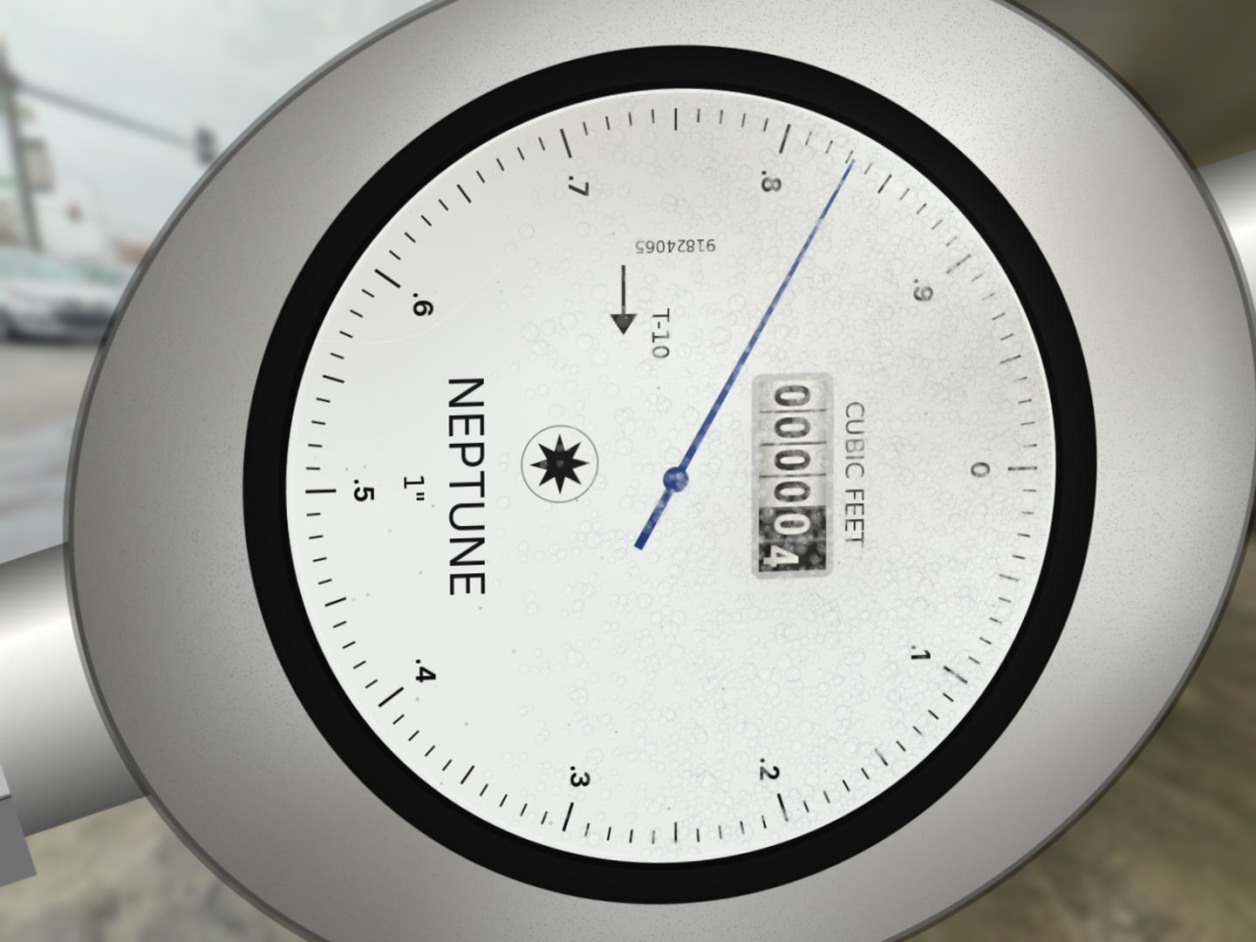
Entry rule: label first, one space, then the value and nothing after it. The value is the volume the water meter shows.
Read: 3.83 ft³
